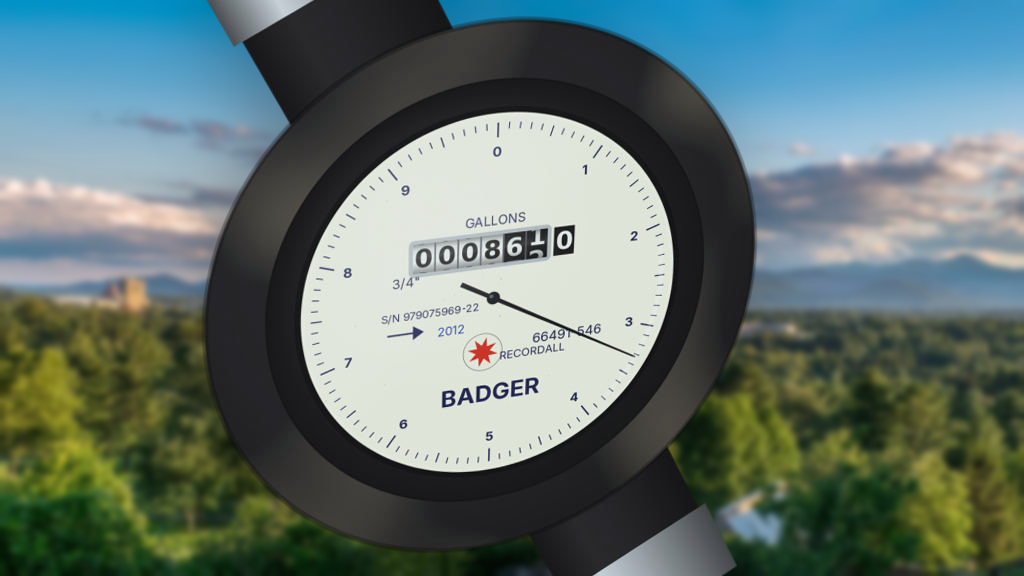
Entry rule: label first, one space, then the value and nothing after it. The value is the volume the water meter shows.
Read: 8613.3 gal
